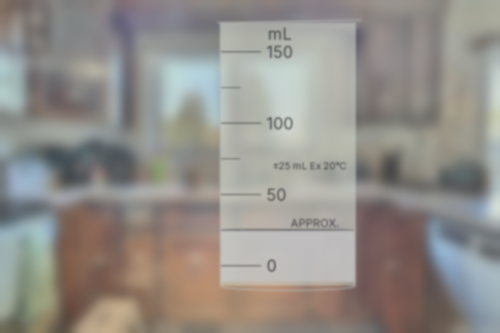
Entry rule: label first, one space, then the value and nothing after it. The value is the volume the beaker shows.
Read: 25 mL
